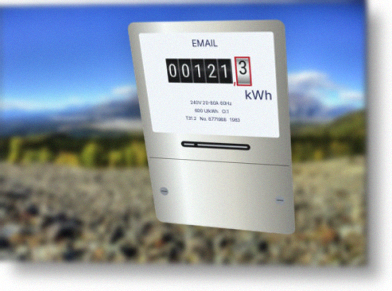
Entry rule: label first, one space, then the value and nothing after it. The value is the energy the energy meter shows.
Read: 121.3 kWh
